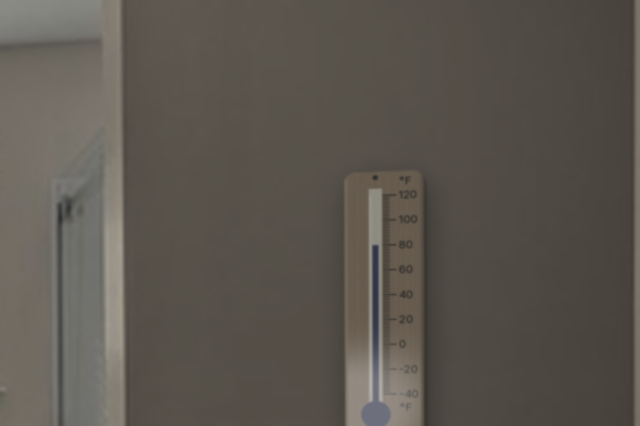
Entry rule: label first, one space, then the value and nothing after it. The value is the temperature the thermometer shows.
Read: 80 °F
